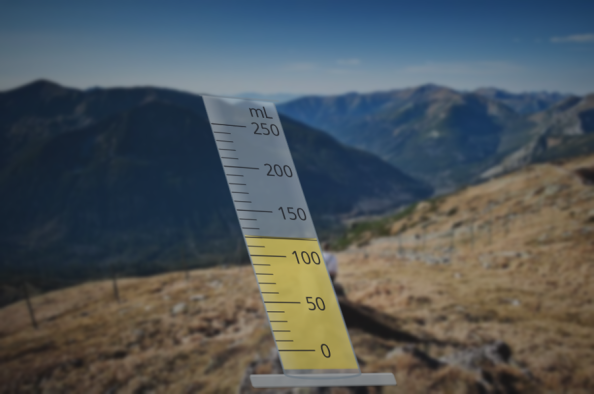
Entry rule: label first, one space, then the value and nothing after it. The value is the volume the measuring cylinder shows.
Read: 120 mL
